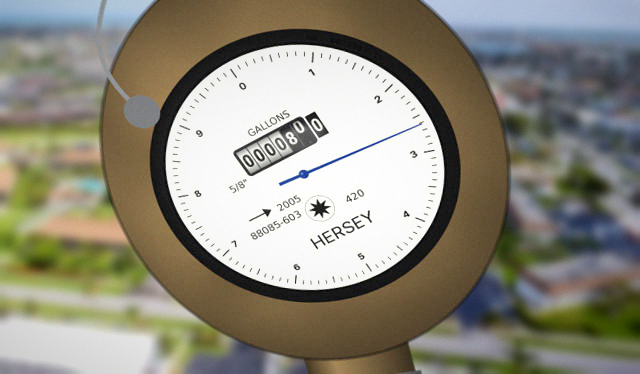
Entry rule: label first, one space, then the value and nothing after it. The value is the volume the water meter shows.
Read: 802.6 gal
